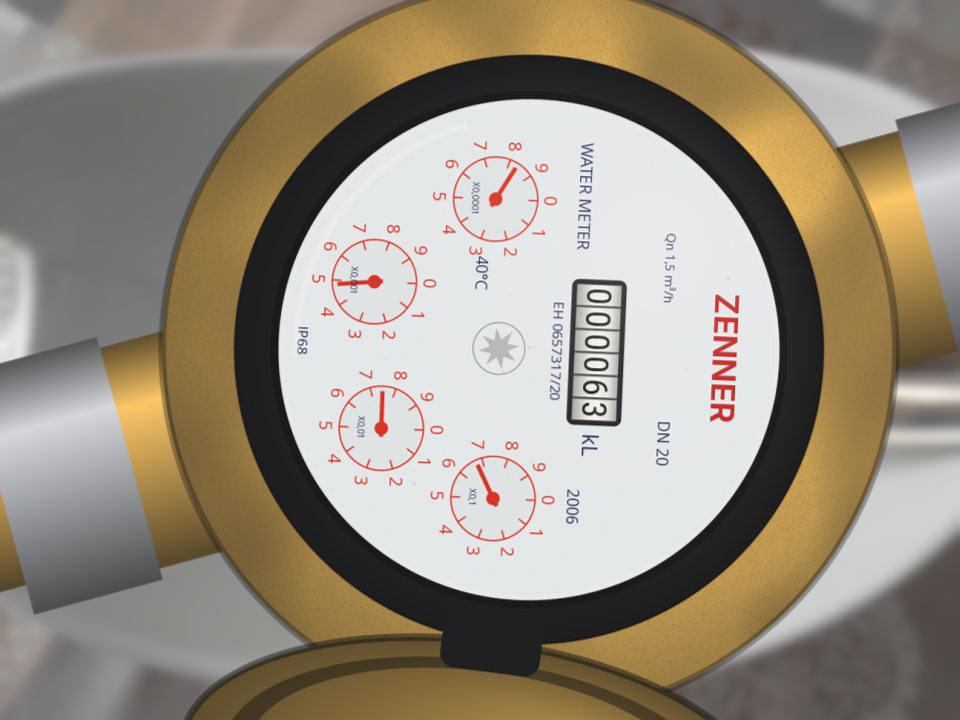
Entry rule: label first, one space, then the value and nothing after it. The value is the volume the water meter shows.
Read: 63.6748 kL
